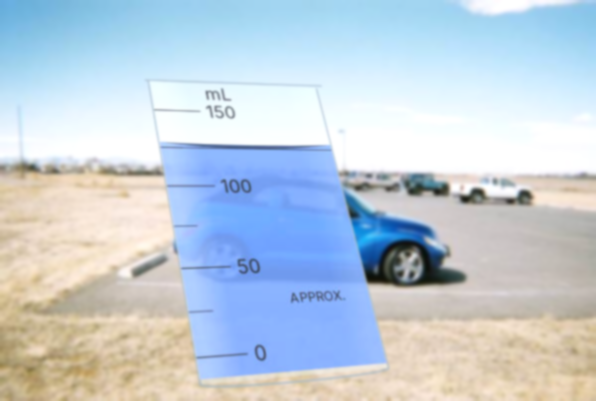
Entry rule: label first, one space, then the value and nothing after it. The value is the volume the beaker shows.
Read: 125 mL
